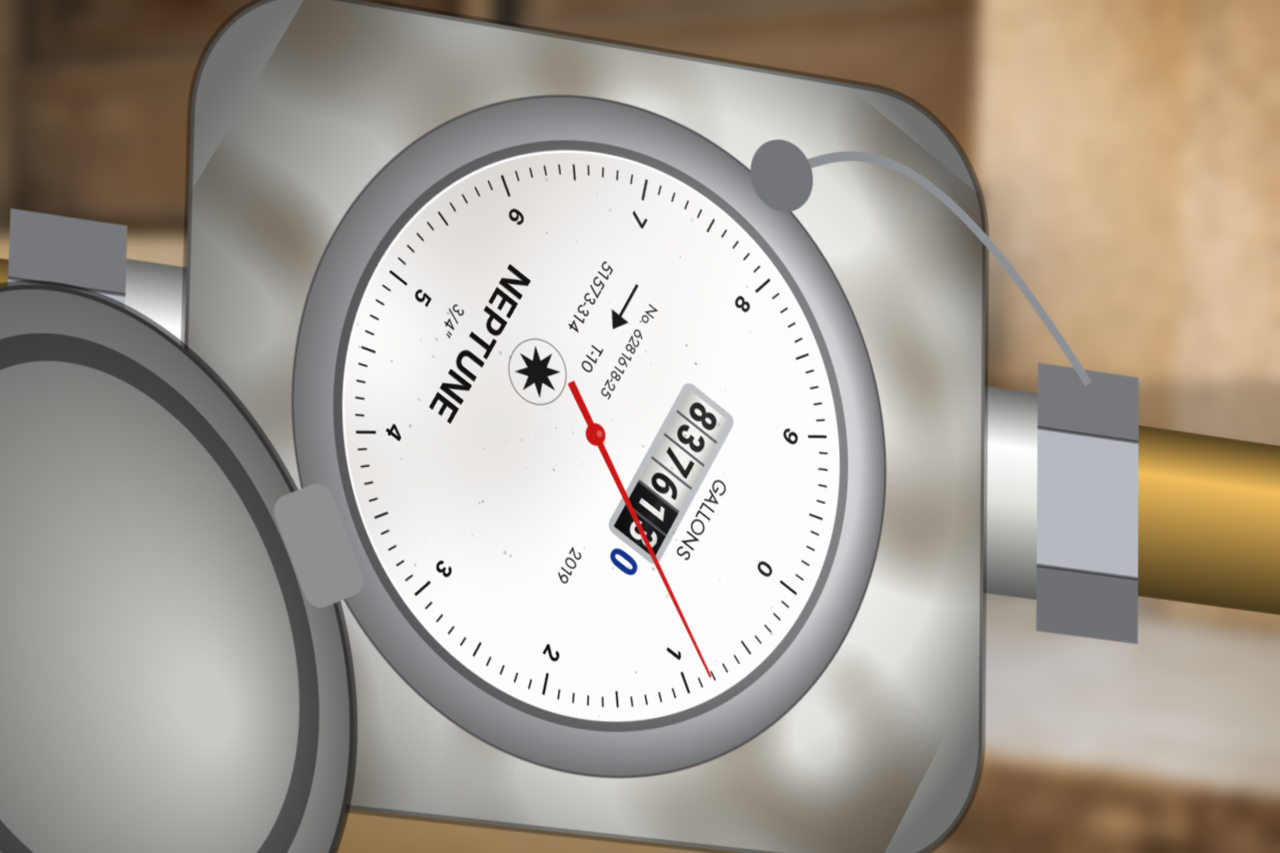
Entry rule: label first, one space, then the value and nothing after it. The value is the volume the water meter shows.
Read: 8376130.8 gal
